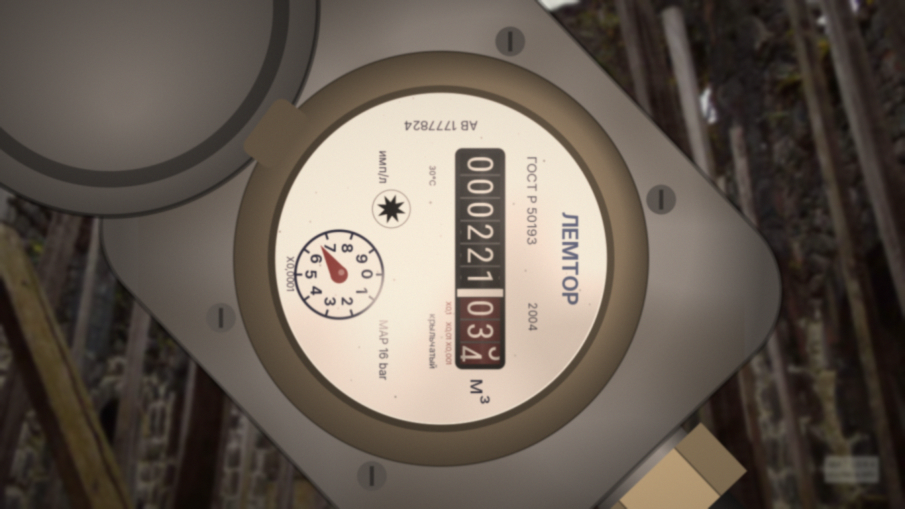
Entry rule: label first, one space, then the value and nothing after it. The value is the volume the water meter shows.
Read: 221.0336 m³
